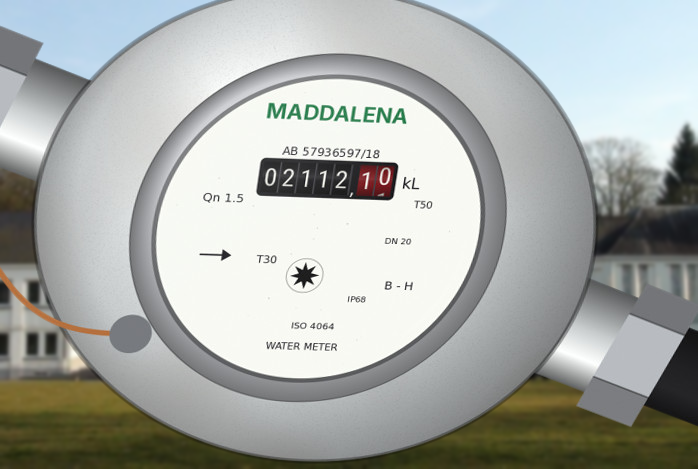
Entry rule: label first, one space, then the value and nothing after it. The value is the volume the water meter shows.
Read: 2112.10 kL
